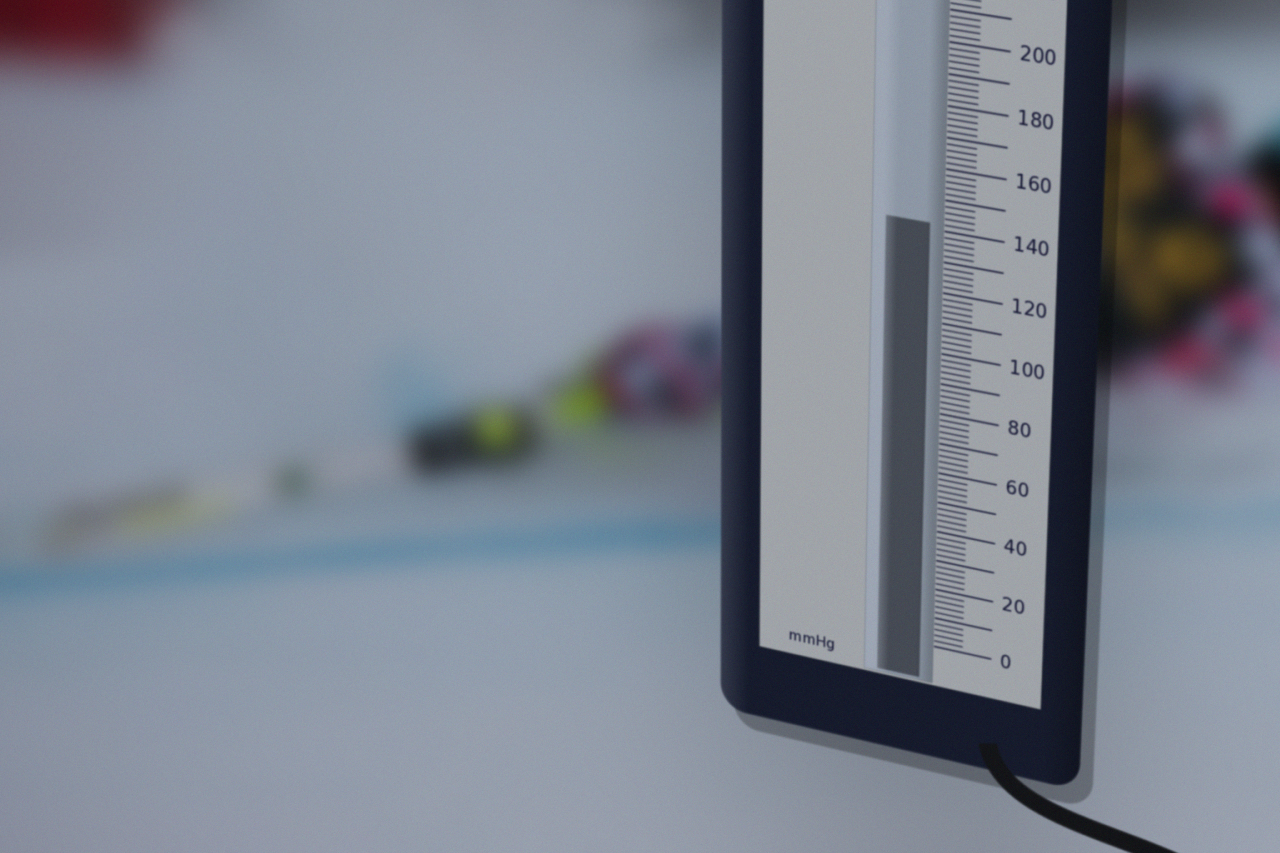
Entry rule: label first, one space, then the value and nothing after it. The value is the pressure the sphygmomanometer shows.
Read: 142 mmHg
